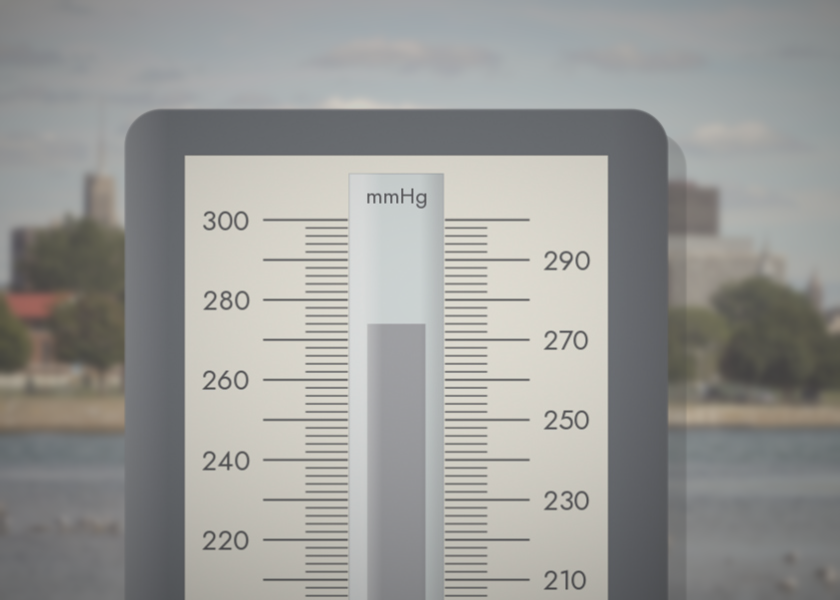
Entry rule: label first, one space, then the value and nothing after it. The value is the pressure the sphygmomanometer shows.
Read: 274 mmHg
